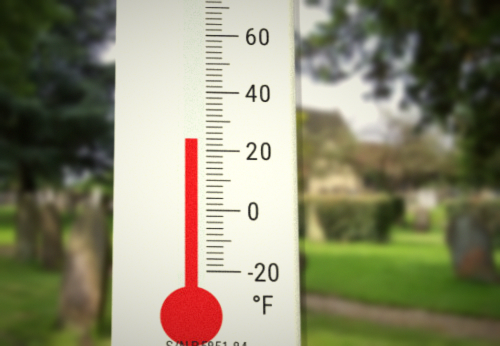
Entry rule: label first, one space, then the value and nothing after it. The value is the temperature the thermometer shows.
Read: 24 °F
